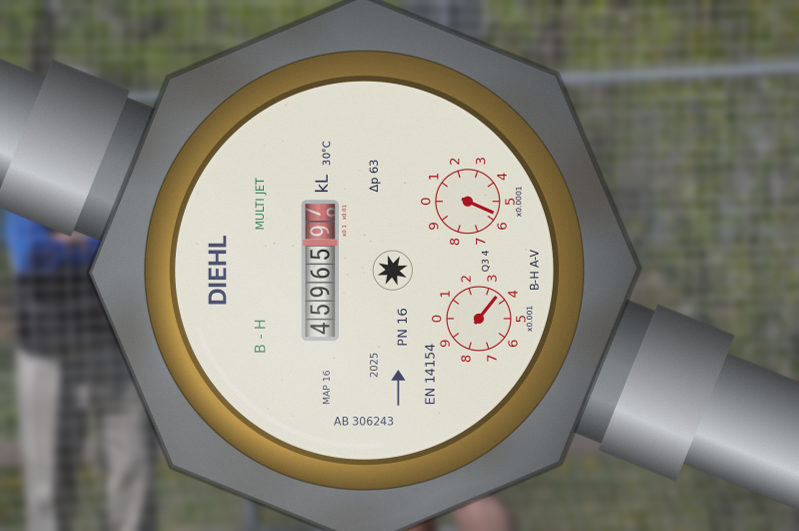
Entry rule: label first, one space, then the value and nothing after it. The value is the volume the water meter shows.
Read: 45965.9735 kL
